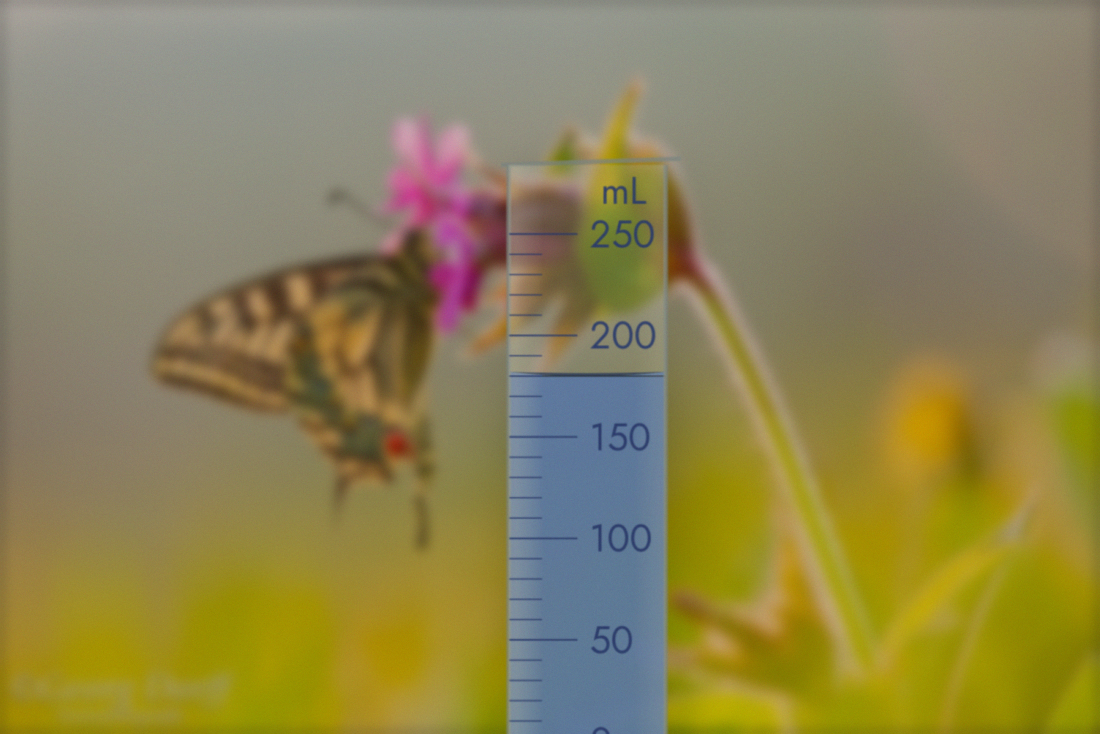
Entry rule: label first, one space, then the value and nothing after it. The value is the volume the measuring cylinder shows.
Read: 180 mL
